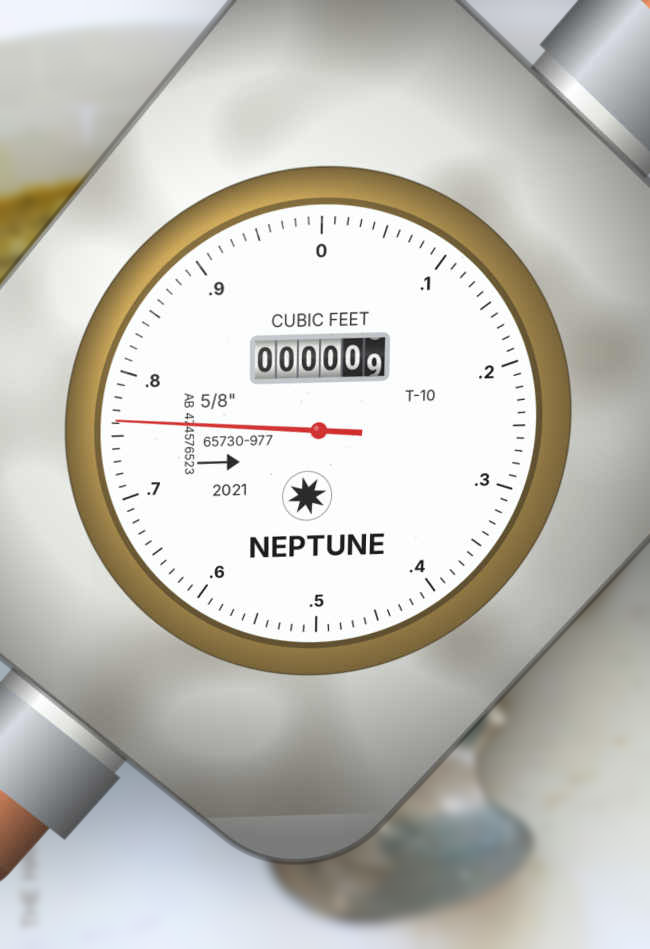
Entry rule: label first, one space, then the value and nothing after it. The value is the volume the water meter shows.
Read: 8.76 ft³
